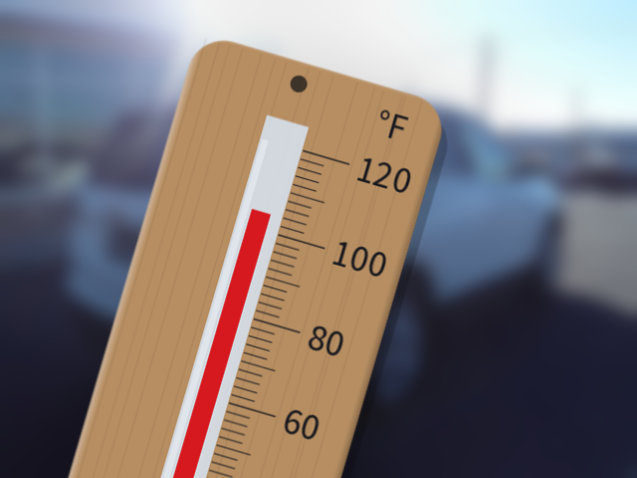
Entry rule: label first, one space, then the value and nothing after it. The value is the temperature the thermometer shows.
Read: 104 °F
